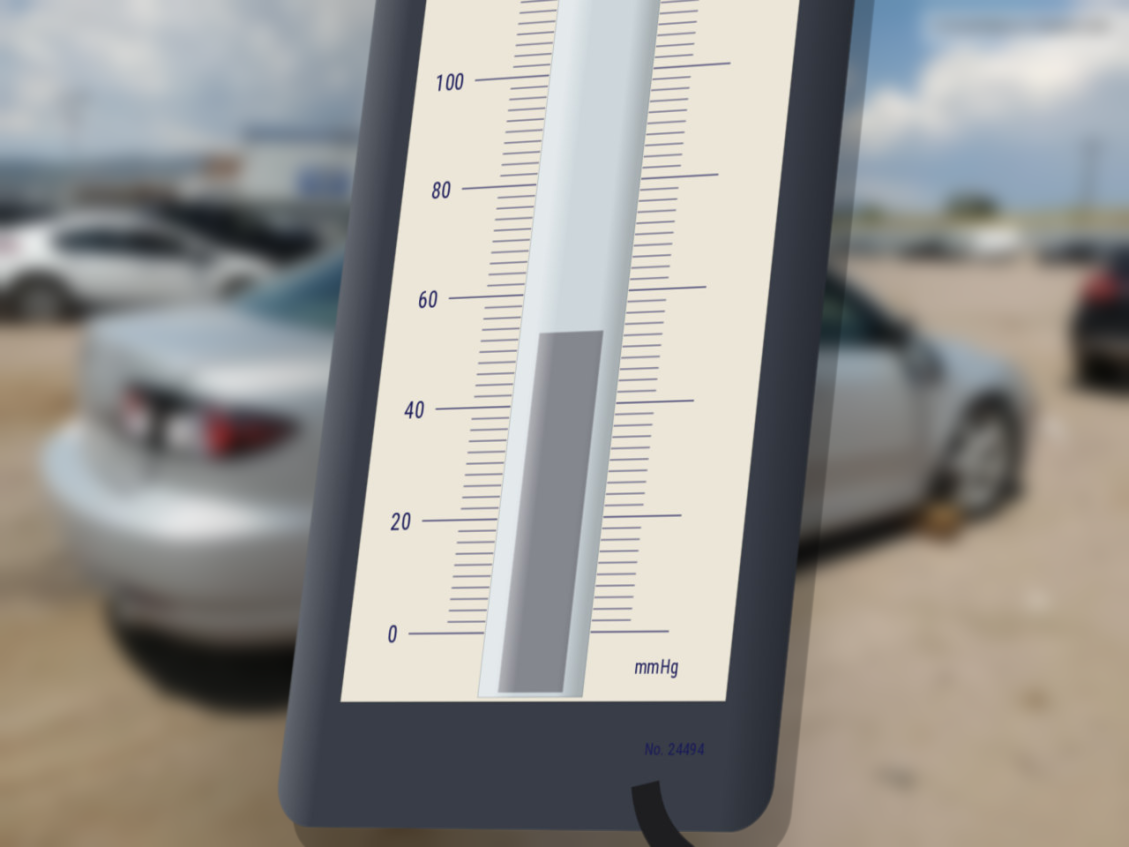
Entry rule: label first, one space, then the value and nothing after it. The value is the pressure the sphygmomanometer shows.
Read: 53 mmHg
